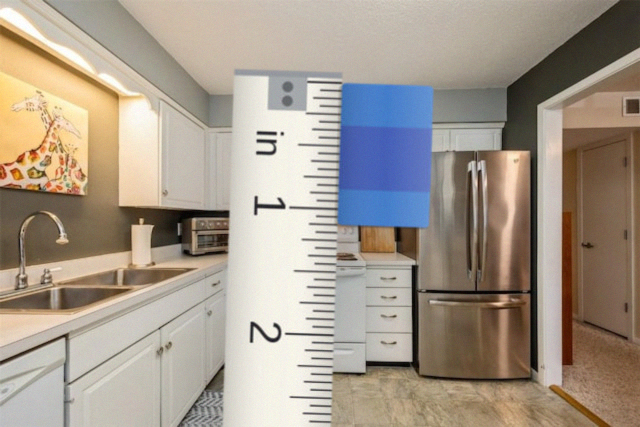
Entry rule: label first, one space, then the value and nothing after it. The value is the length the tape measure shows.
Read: 1.125 in
